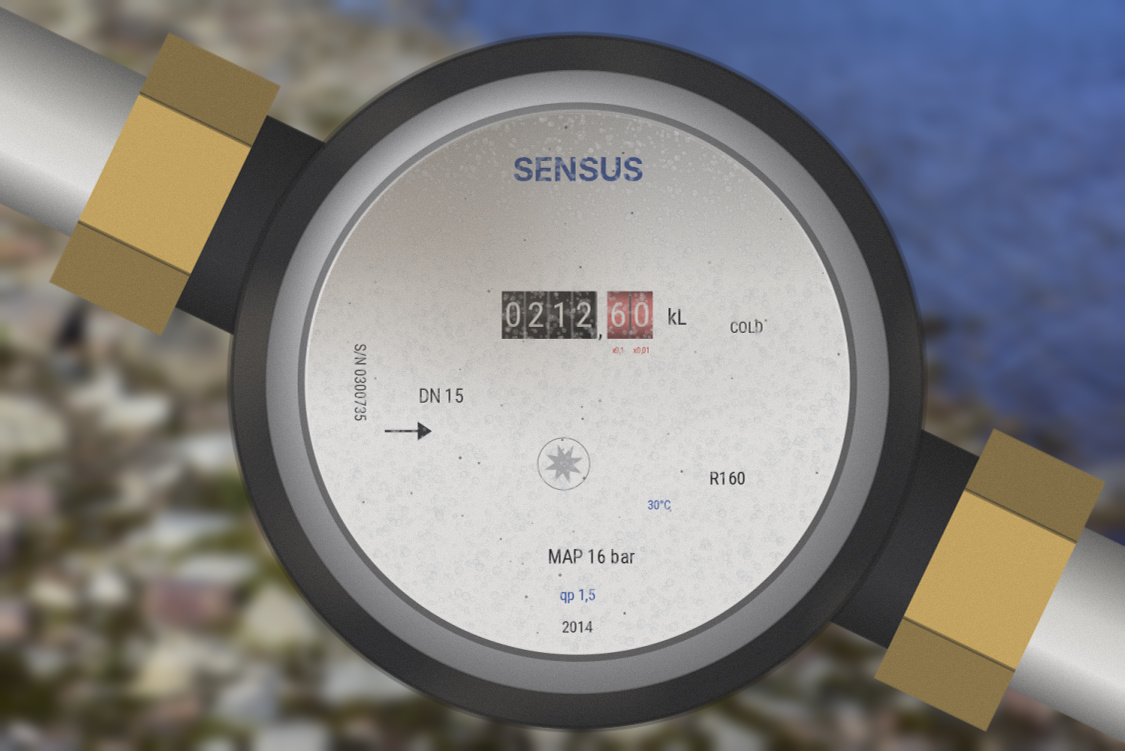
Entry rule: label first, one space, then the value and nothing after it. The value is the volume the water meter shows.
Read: 212.60 kL
